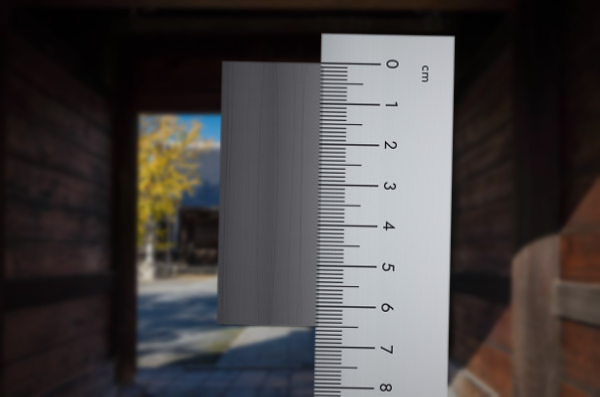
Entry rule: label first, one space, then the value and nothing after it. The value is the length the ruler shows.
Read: 6.5 cm
